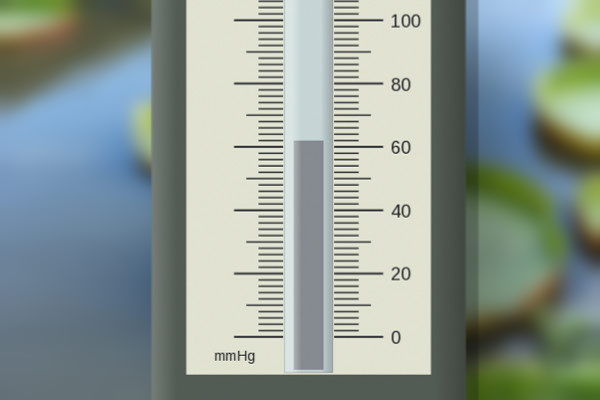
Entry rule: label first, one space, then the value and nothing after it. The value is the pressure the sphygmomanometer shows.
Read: 62 mmHg
